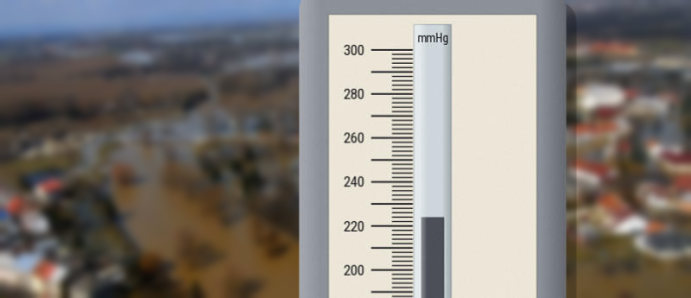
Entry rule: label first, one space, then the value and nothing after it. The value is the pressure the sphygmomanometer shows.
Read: 224 mmHg
